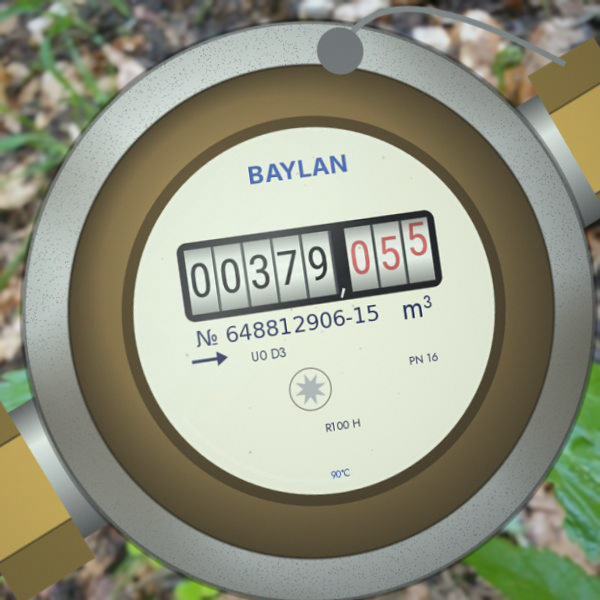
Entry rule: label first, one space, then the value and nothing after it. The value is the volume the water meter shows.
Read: 379.055 m³
